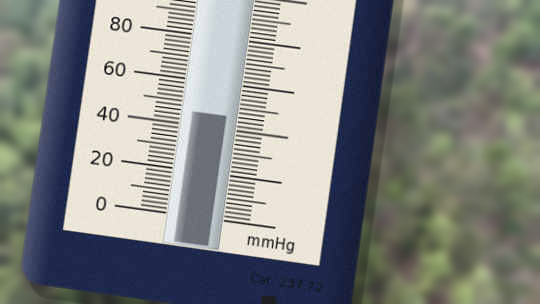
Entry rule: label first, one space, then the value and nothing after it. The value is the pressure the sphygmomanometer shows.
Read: 46 mmHg
